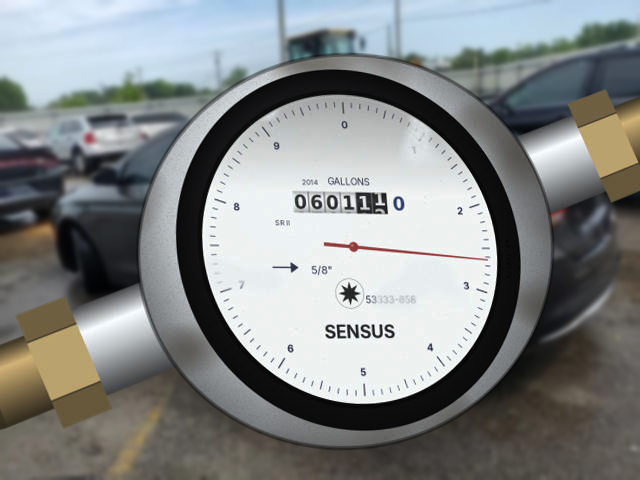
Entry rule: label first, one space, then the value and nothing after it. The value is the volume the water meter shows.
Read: 601112.6 gal
